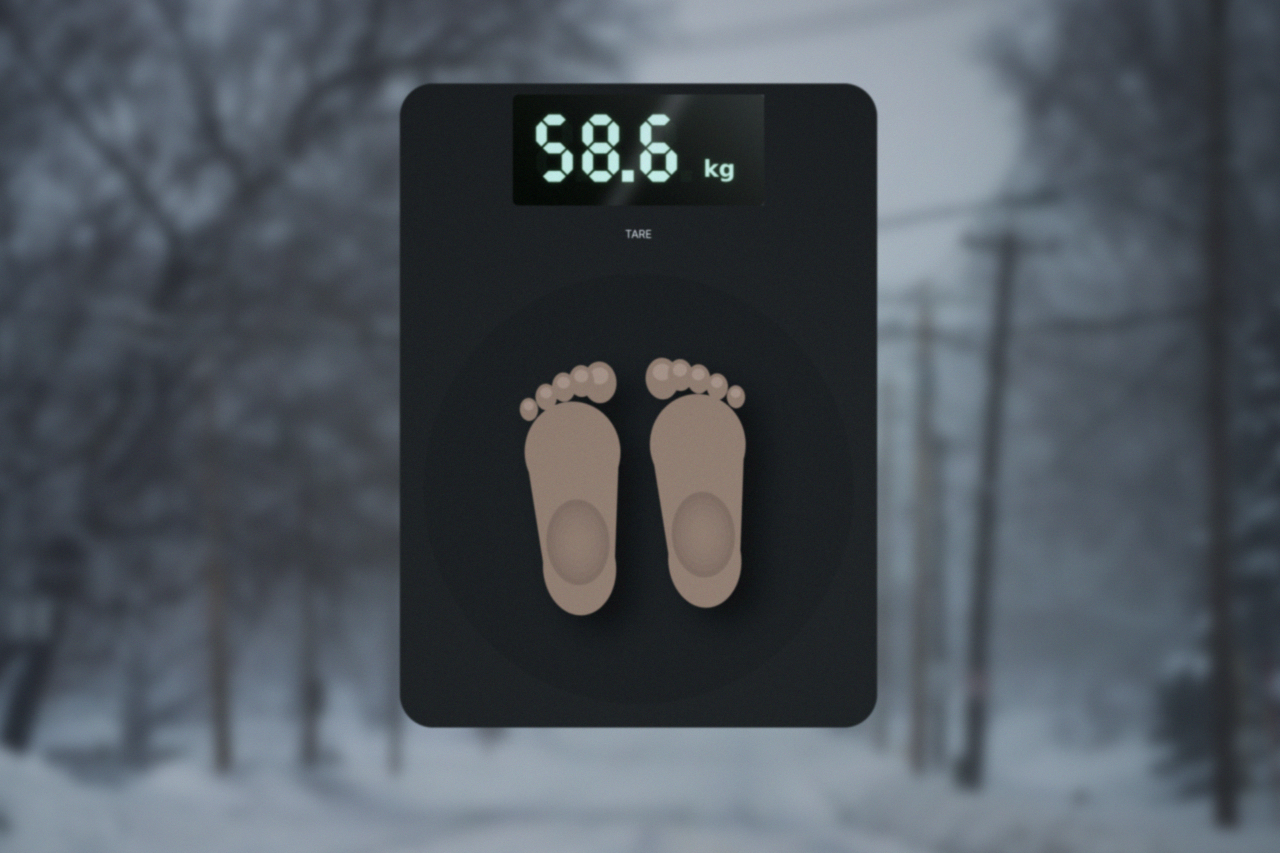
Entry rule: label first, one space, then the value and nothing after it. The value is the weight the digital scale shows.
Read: 58.6 kg
